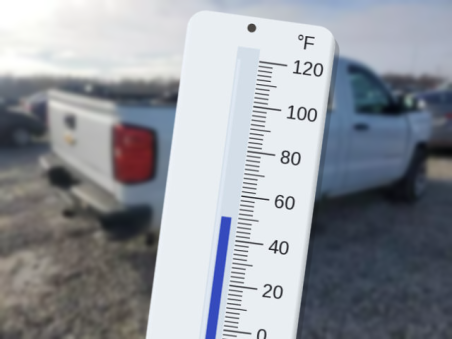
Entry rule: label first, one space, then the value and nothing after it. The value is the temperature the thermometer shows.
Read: 50 °F
